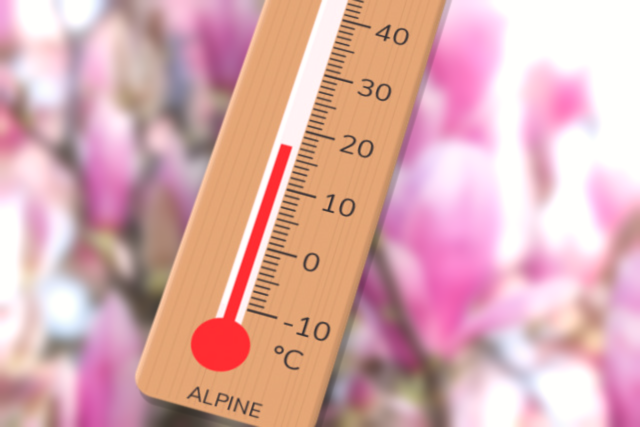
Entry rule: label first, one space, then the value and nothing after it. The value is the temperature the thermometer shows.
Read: 17 °C
